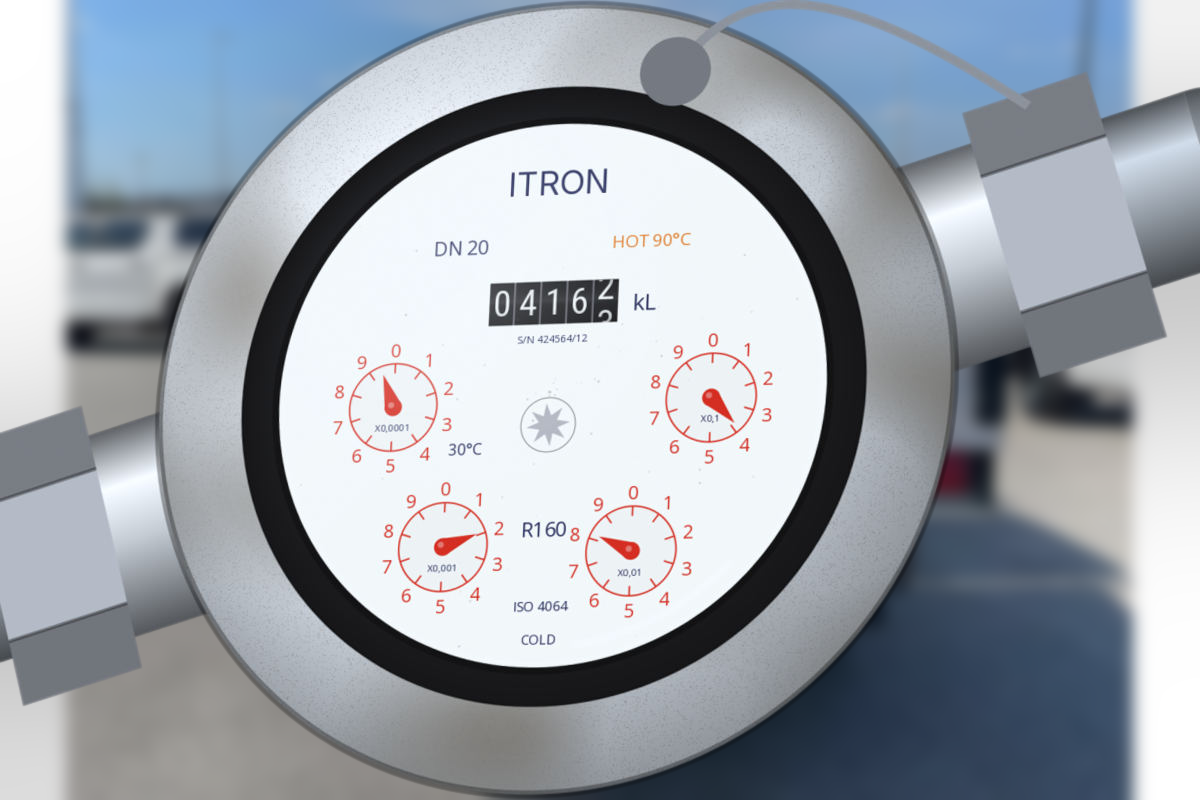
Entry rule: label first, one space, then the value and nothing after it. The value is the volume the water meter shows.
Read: 4162.3819 kL
